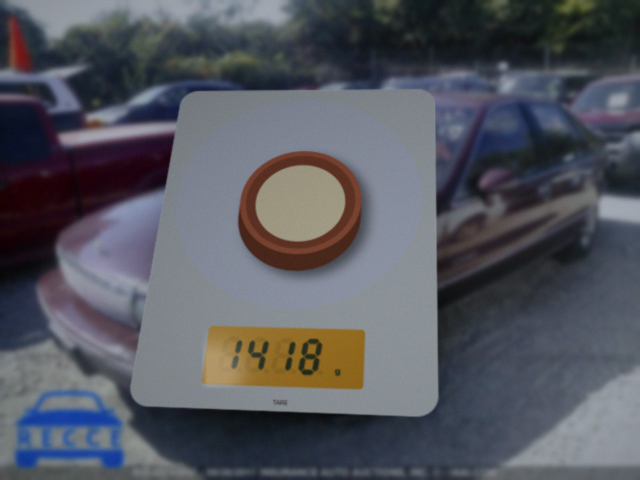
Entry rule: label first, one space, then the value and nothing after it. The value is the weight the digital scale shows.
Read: 1418 g
